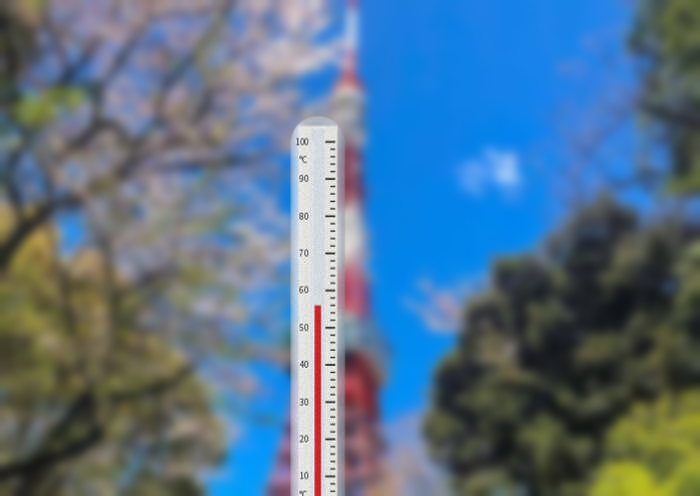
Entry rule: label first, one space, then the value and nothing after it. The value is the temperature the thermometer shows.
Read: 56 °C
